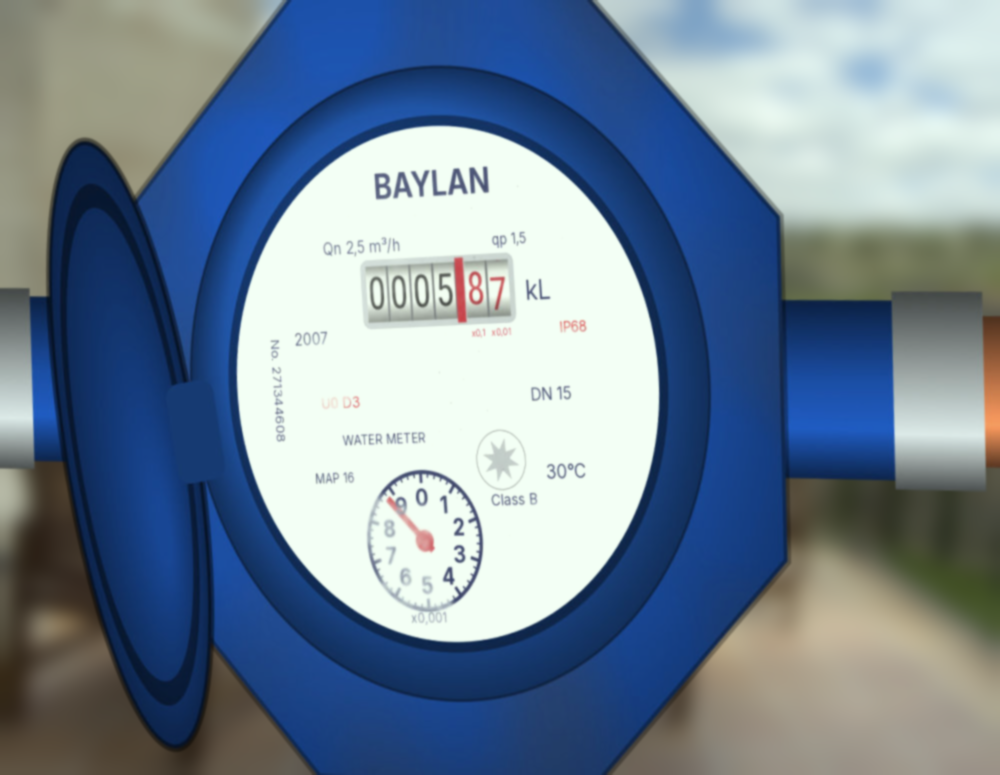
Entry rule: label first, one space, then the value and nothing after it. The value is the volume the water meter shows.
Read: 5.868 kL
